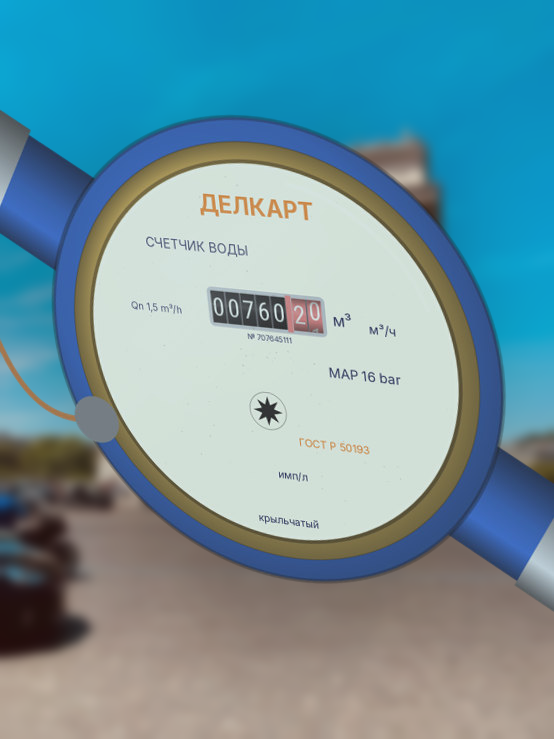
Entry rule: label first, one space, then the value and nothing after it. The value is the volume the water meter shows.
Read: 760.20 m³
